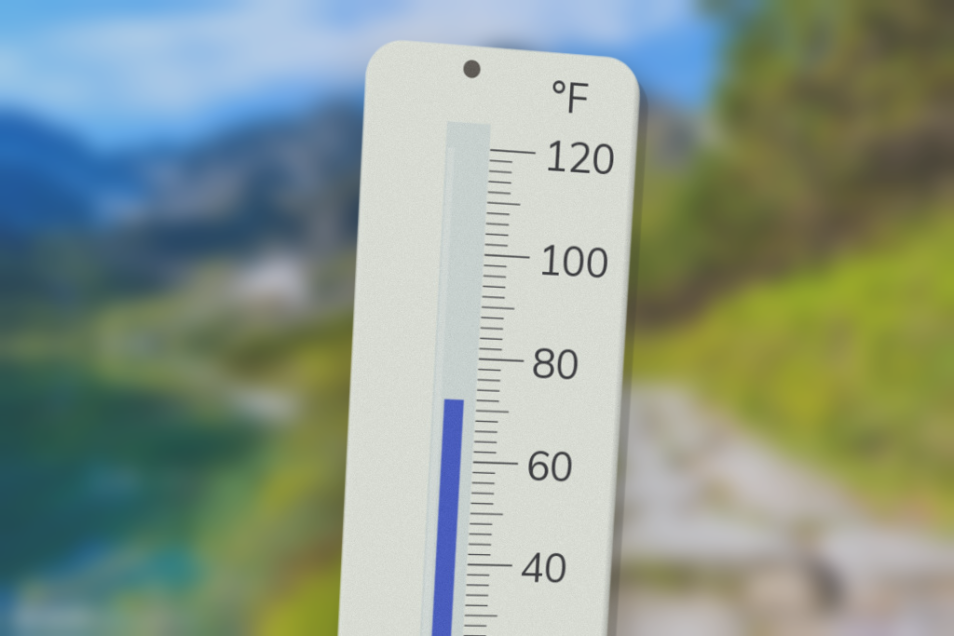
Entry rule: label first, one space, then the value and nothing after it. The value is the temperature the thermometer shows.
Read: 72 °F
